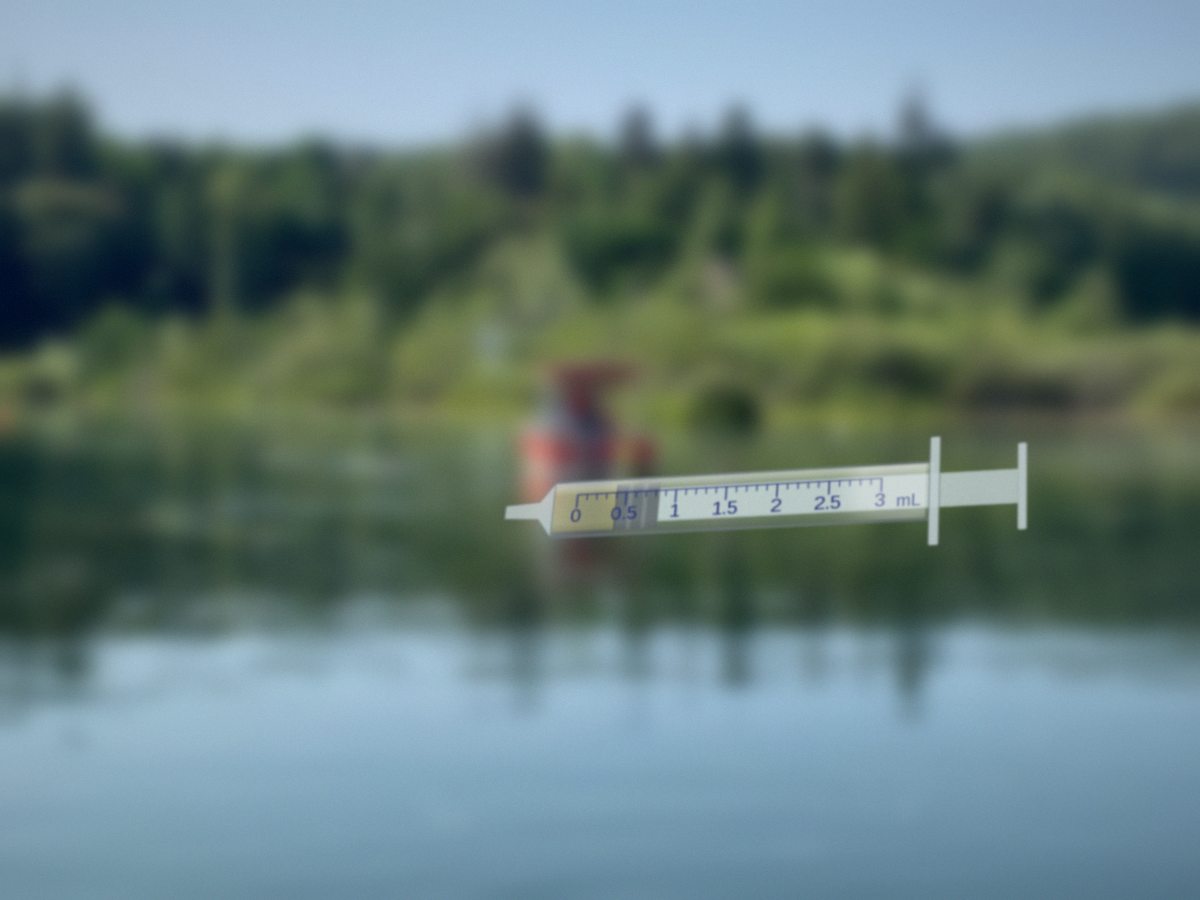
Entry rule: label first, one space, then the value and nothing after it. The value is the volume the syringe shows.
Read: 0.4 mL
